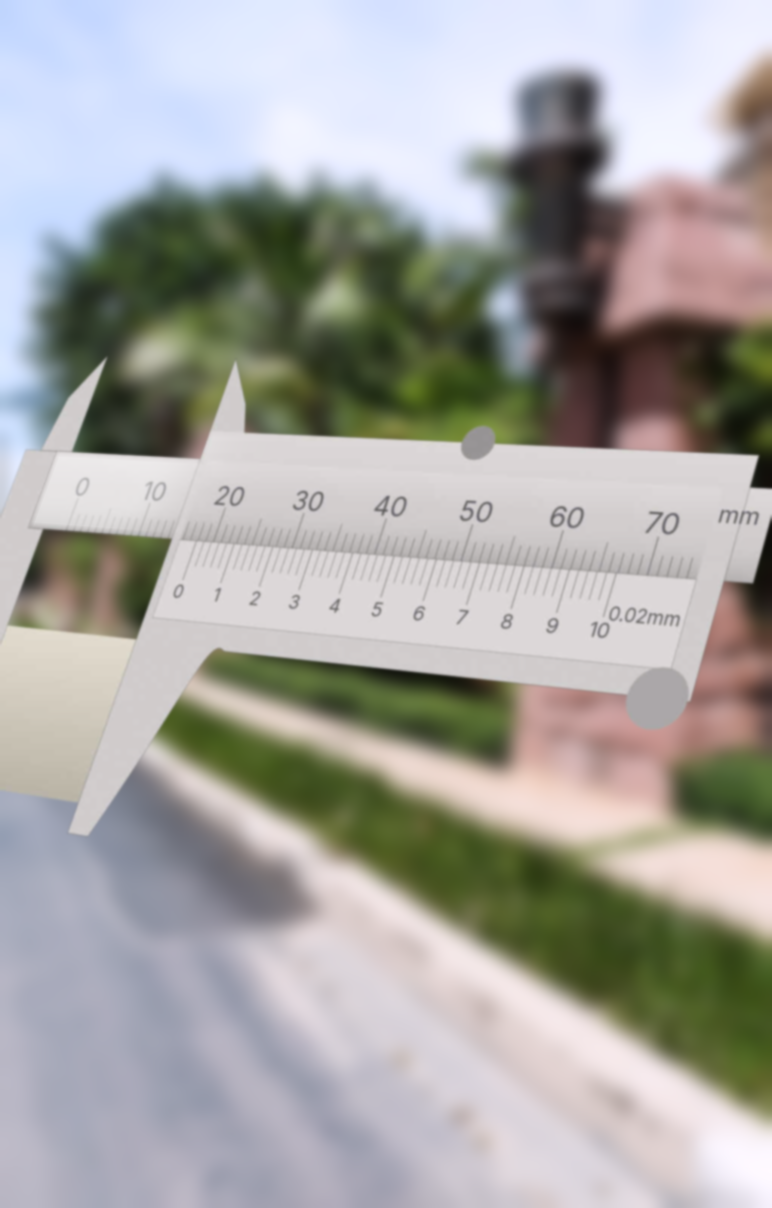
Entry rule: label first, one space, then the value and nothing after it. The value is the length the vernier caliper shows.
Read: 17.8 mm
